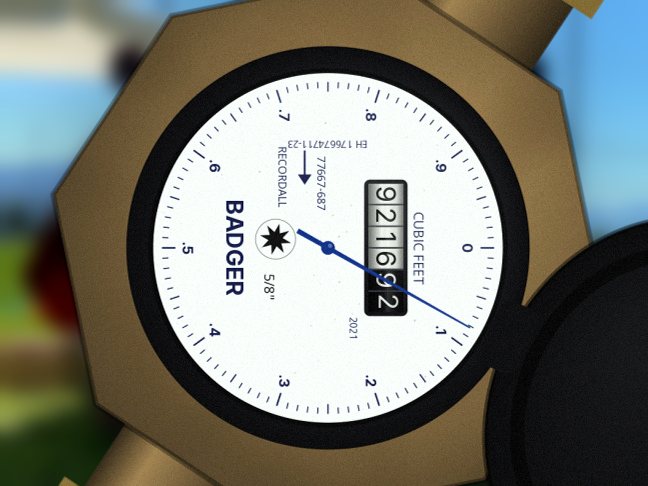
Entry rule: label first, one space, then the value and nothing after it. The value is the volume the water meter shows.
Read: 921692.08 ft³
